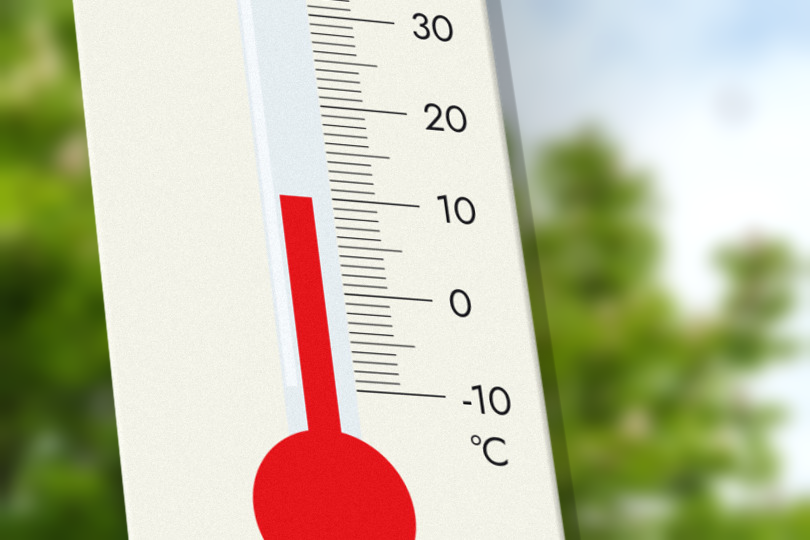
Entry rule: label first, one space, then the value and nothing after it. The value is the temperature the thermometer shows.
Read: 10 °C
